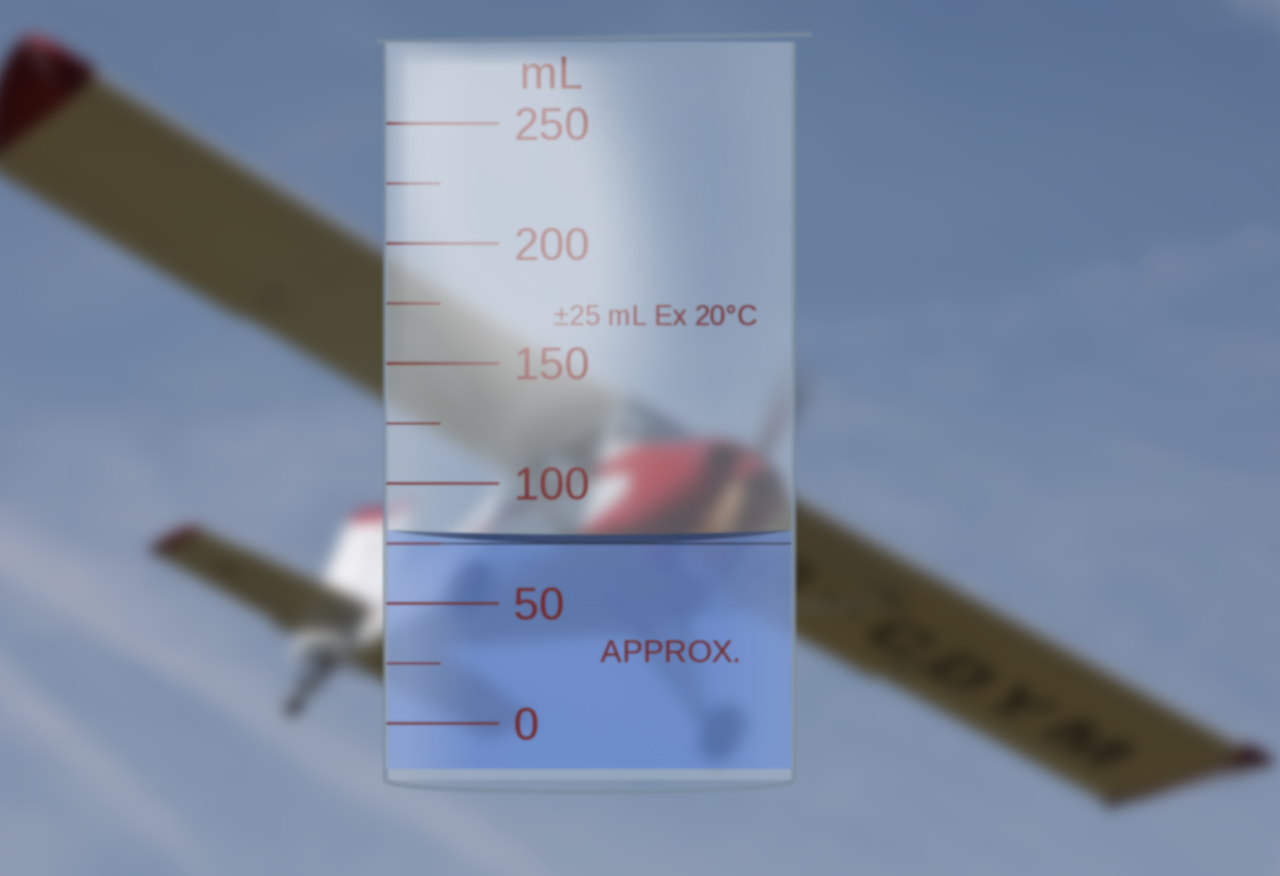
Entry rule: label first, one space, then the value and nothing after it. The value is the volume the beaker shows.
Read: 75 mL
